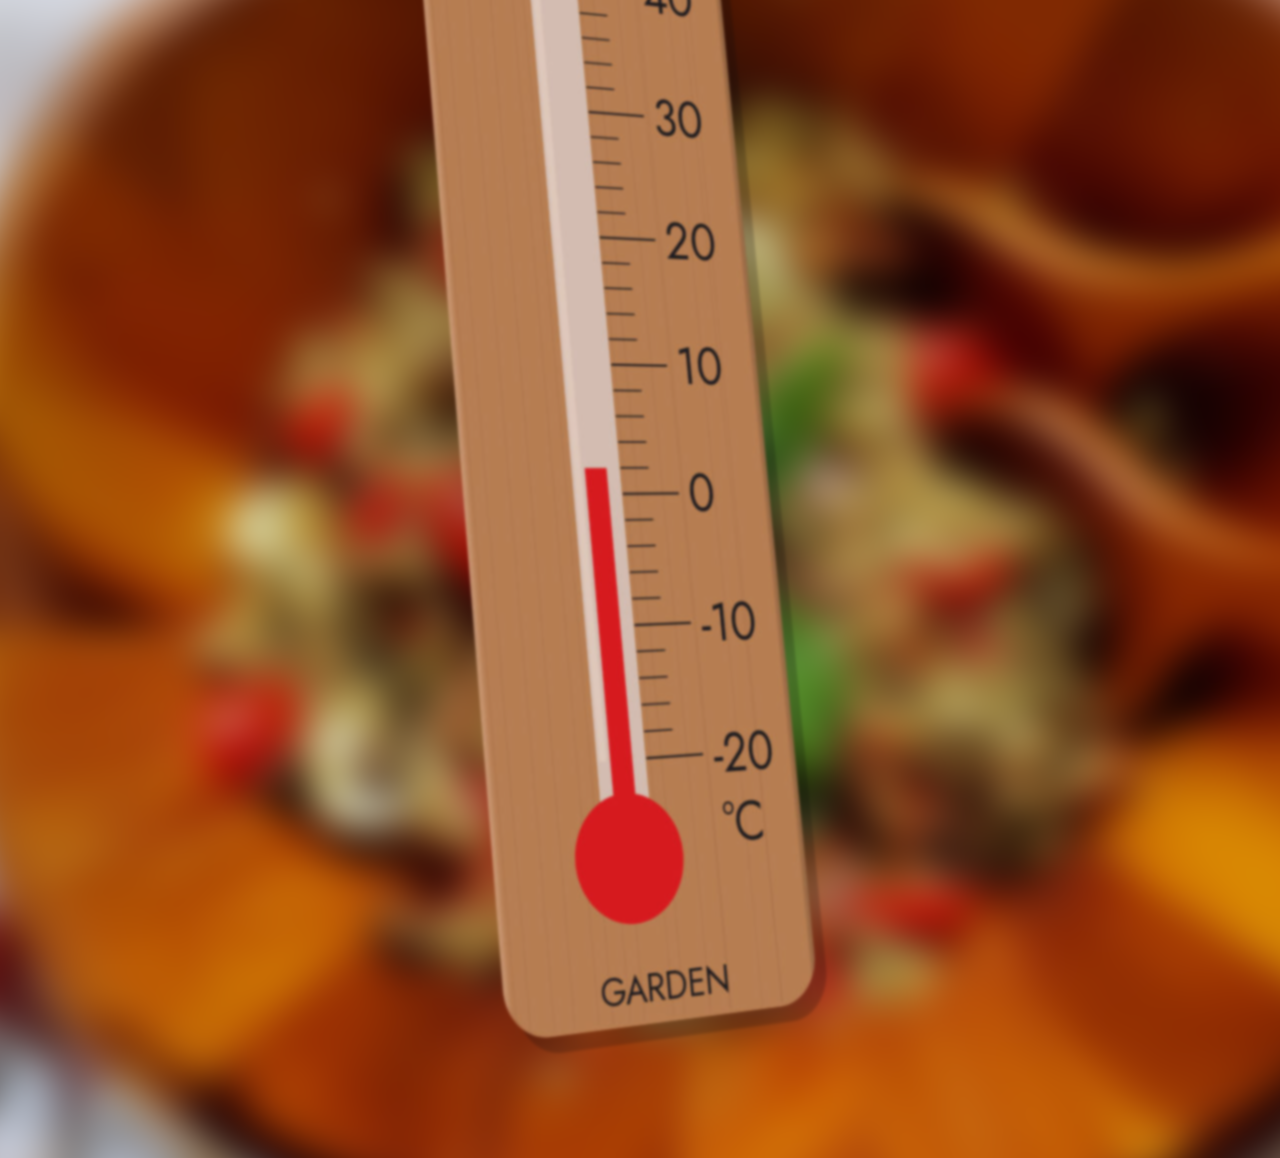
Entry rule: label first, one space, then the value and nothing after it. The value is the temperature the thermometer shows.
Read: 2 °C
